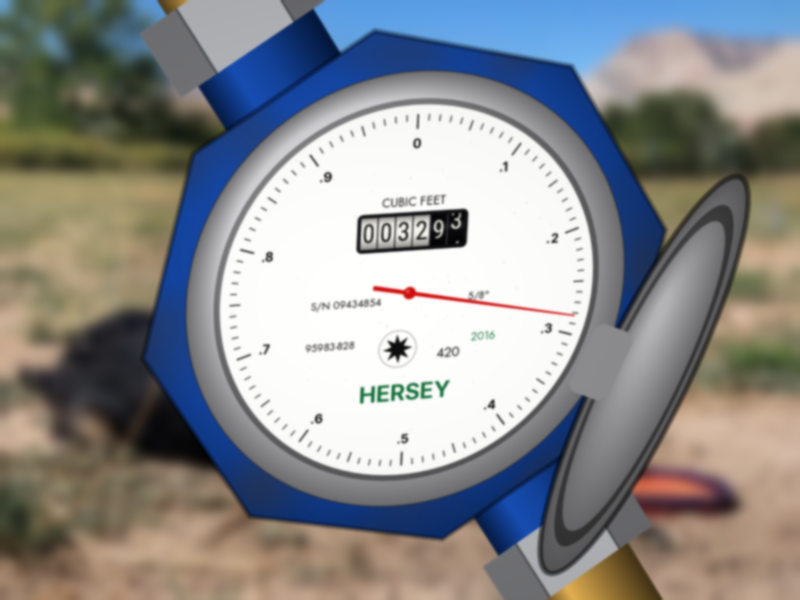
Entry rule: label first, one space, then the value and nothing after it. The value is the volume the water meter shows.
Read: 3293.28 ft³
